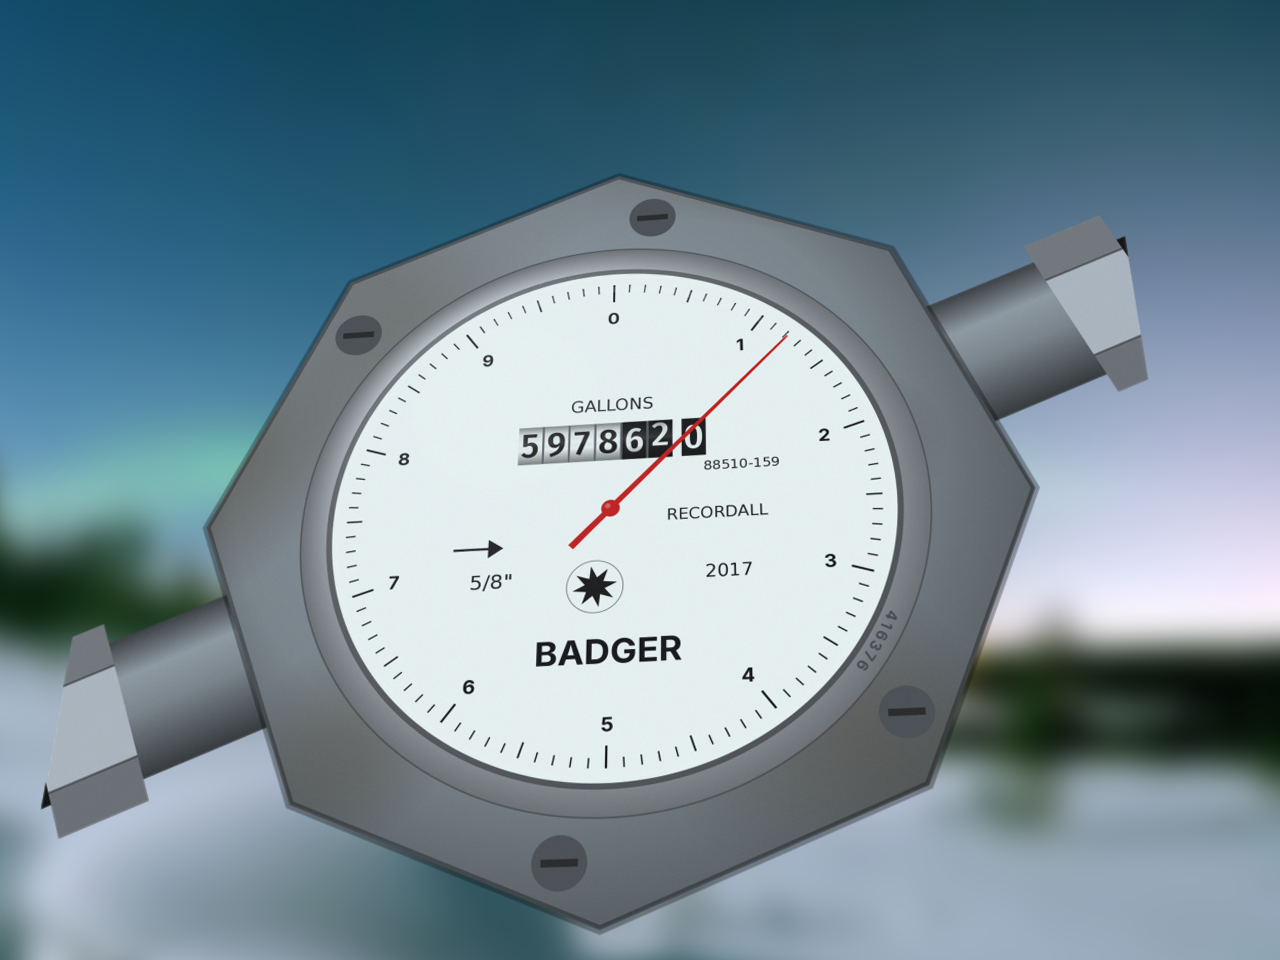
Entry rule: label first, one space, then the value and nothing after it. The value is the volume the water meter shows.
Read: 5978621.2 gal
